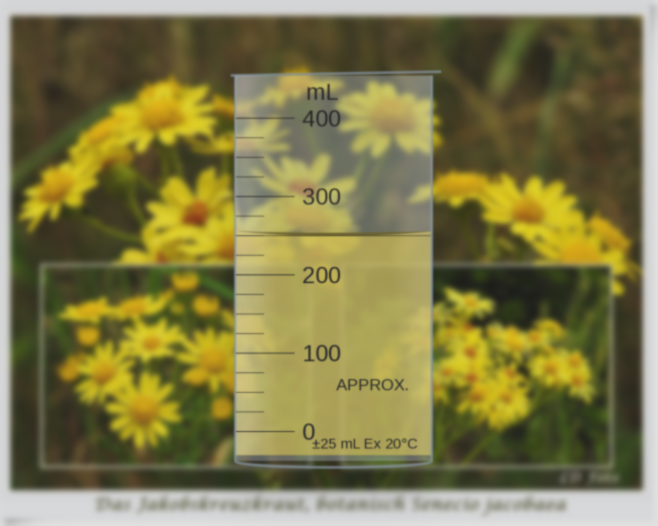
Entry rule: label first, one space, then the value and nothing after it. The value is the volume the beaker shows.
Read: 250 mL
